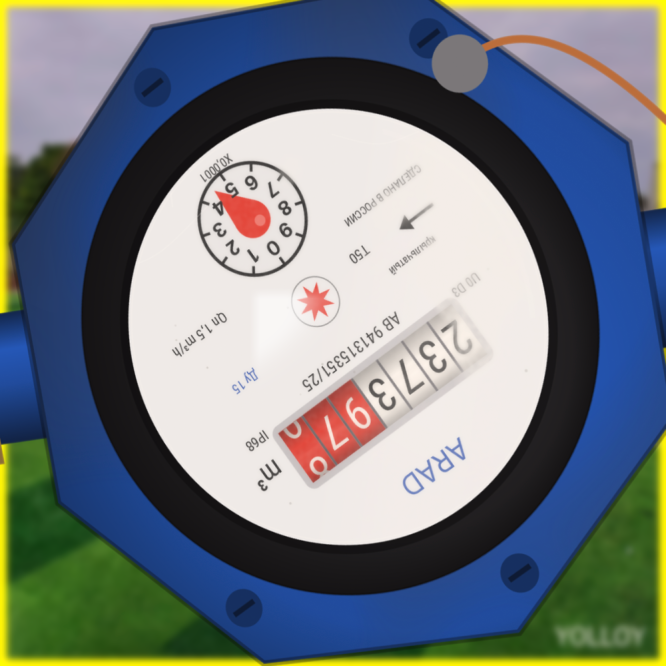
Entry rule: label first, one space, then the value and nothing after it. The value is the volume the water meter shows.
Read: 2373.9784 m³
